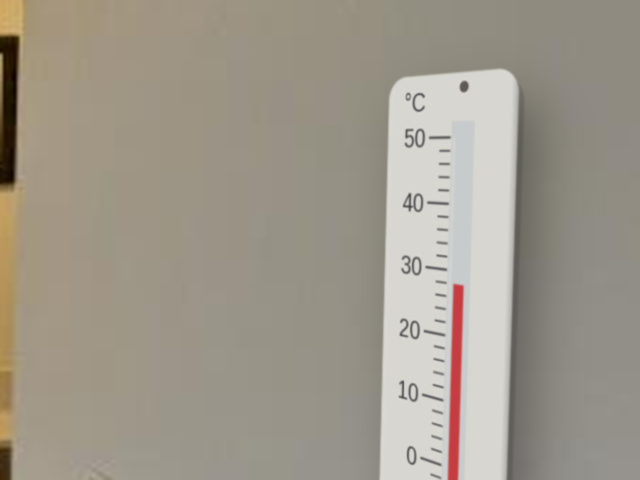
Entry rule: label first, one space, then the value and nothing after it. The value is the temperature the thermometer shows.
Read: 28 °C
